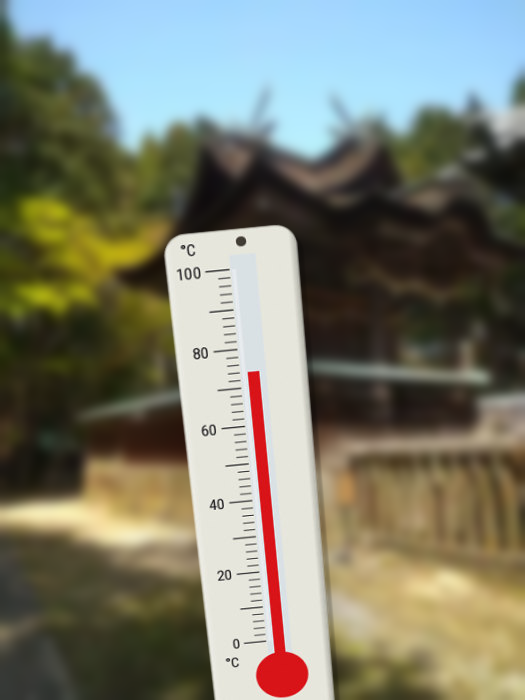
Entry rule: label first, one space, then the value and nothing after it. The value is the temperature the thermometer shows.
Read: 74 °C
